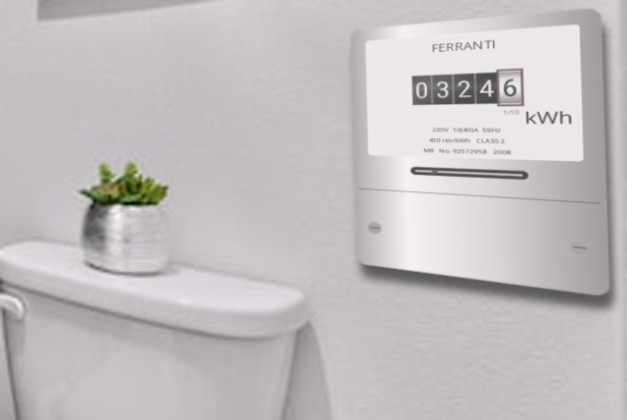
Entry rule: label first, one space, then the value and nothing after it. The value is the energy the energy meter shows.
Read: 324.6 kWh
